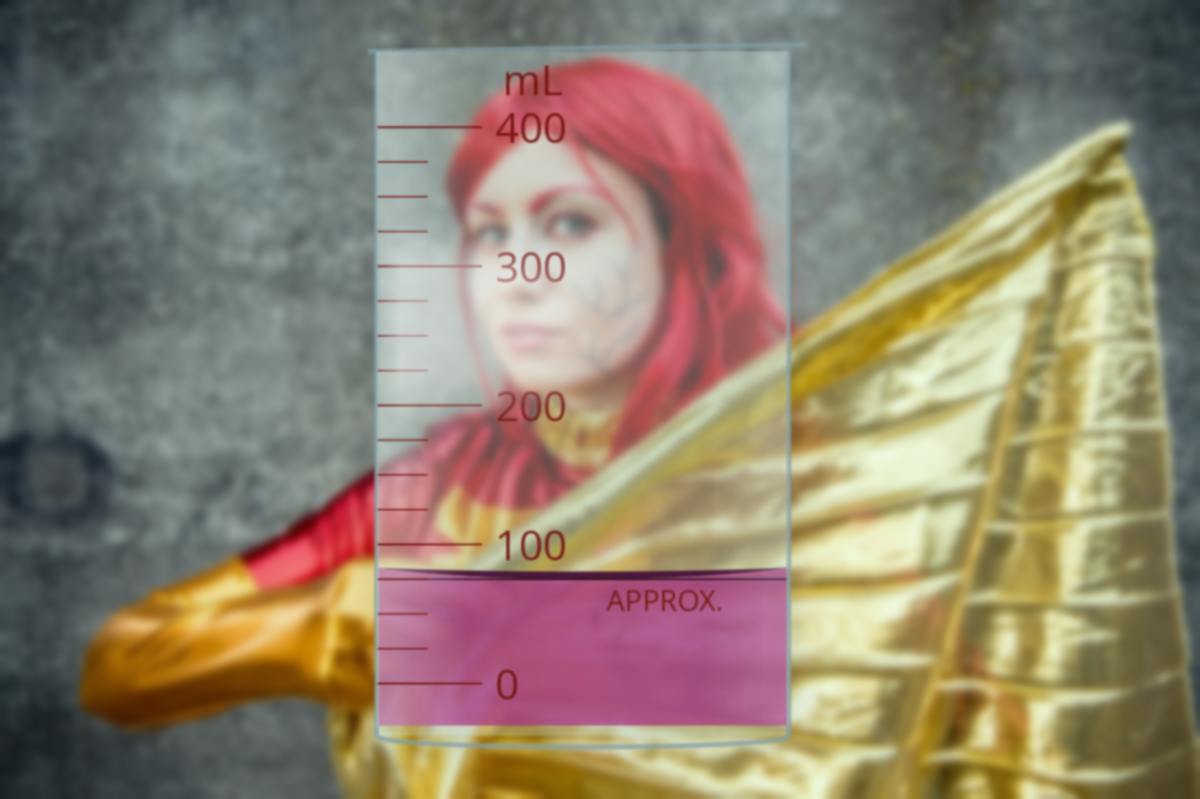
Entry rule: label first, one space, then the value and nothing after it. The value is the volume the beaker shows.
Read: 75 mL
